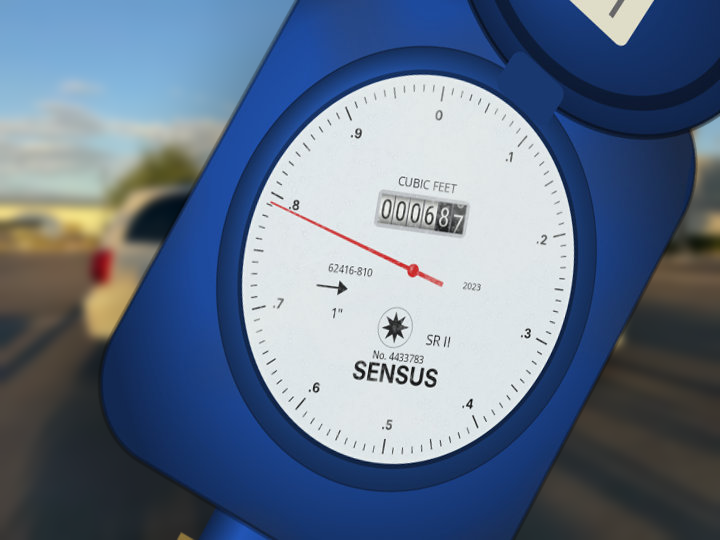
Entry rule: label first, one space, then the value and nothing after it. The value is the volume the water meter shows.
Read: 686.79 ft³
